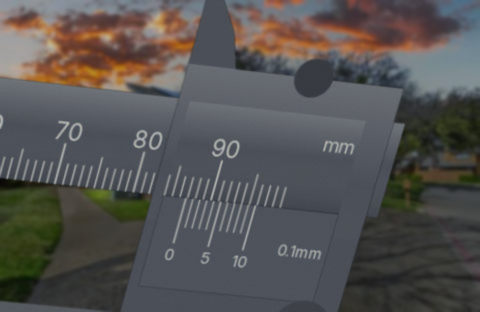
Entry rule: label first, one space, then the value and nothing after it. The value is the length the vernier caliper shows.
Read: 86.8 mm
